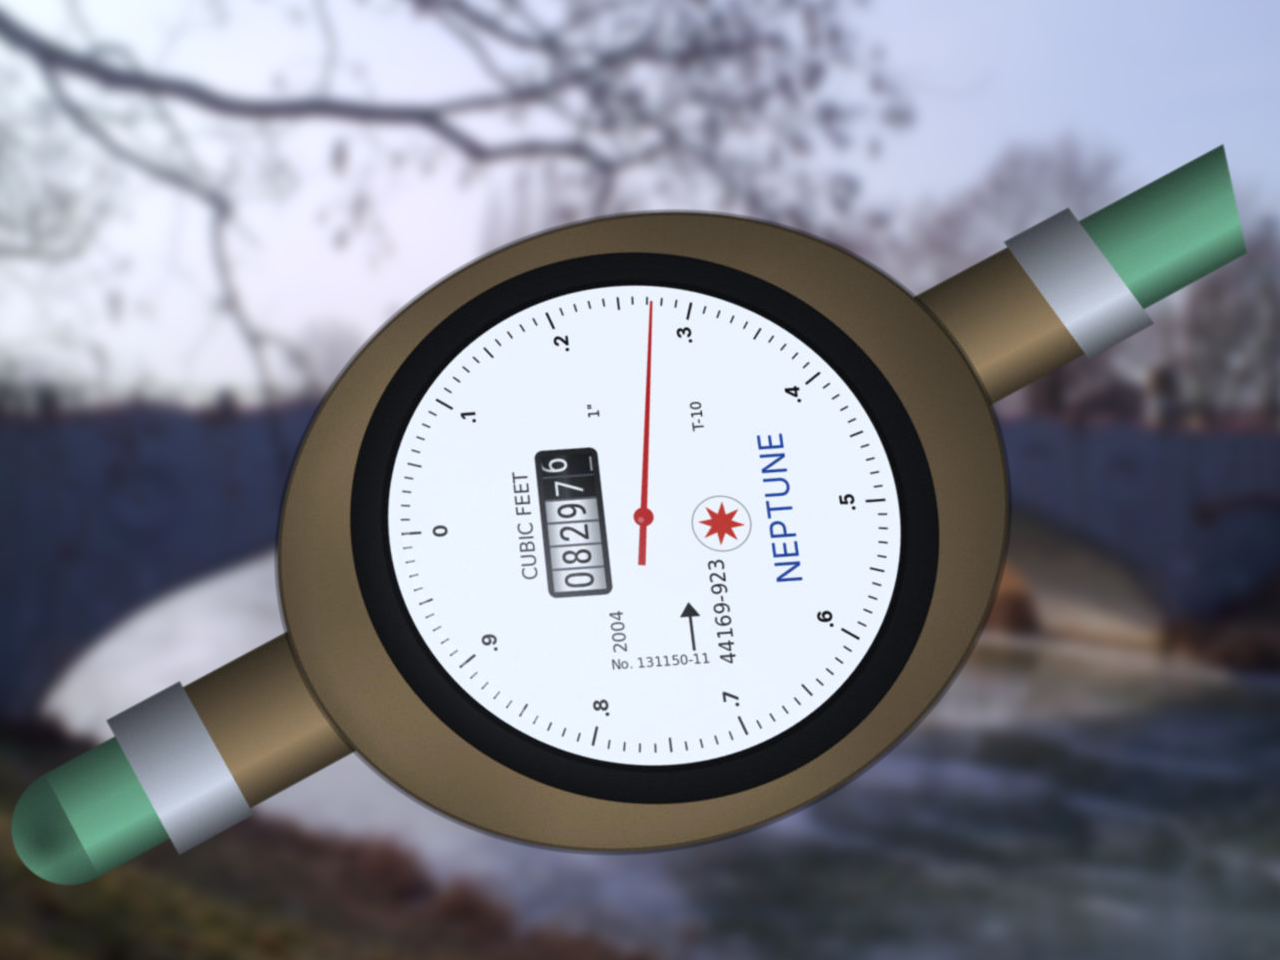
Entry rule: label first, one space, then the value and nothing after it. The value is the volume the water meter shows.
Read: 82976.27 ft³
